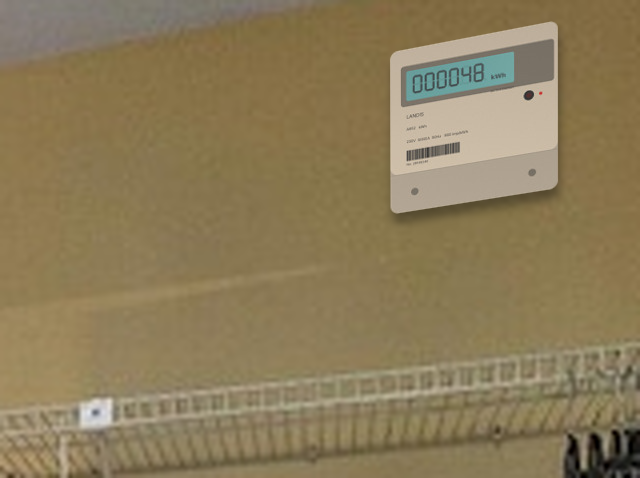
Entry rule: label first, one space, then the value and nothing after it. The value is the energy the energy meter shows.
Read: 48 kWh
